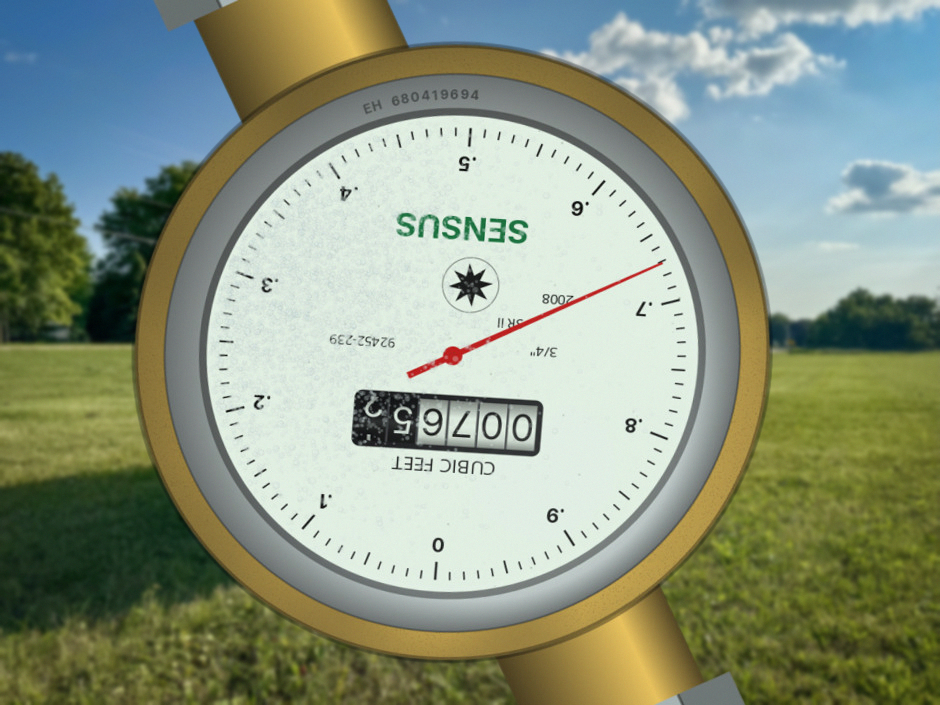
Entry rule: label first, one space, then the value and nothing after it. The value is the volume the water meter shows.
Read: 7651.67 ft³
